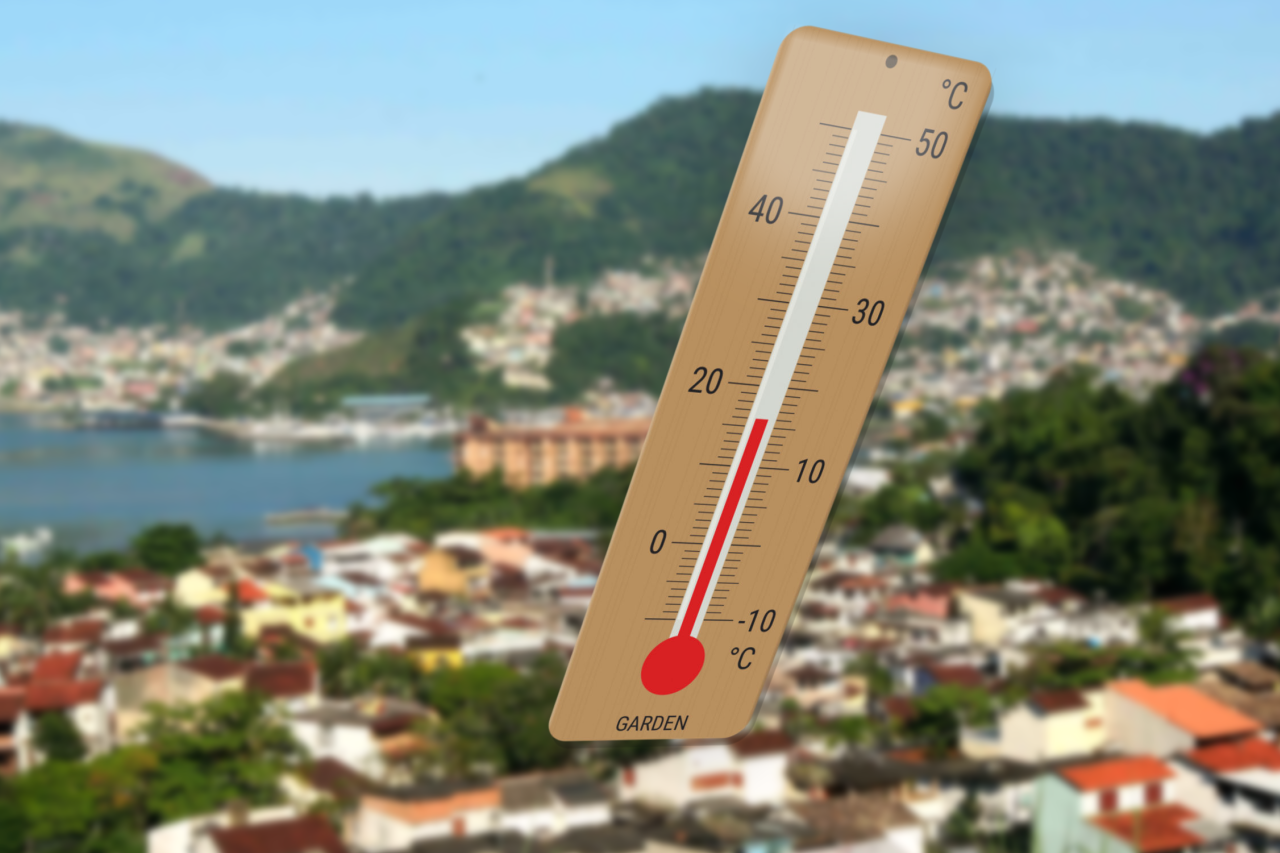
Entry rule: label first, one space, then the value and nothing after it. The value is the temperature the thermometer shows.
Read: 16 °C
